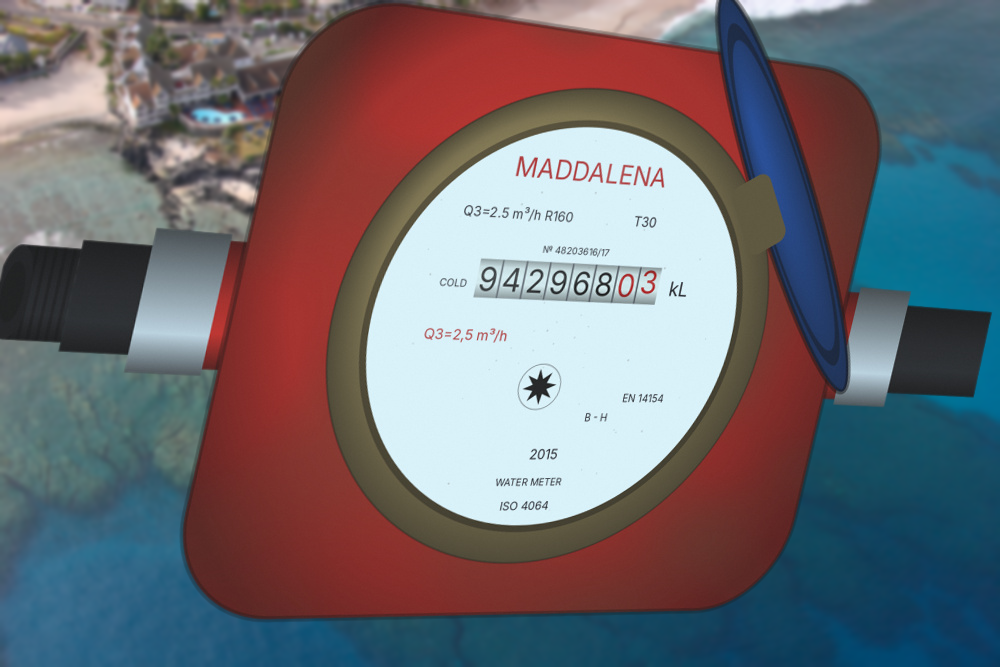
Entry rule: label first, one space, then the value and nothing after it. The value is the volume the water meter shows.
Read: 942968.03 kL
